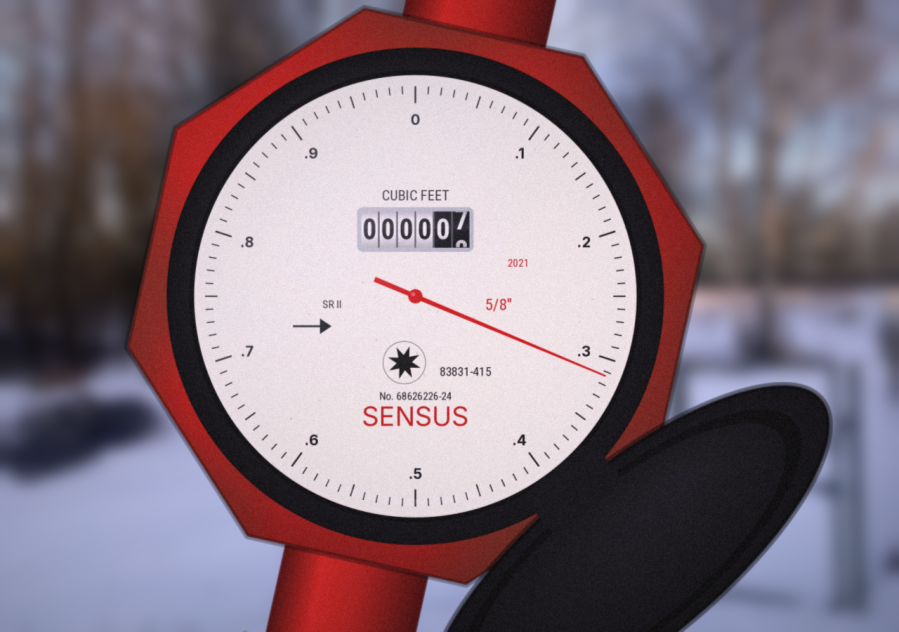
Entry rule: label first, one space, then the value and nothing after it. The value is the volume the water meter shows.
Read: 7.31 ft³
